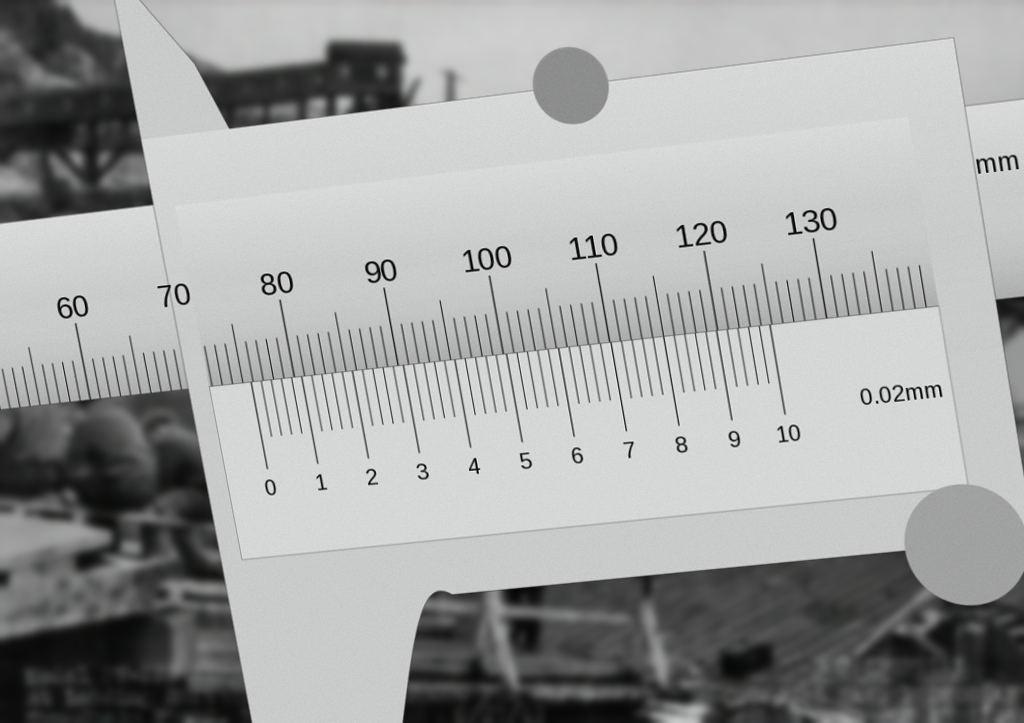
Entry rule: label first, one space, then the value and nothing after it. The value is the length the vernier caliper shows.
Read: 75.8 mm
